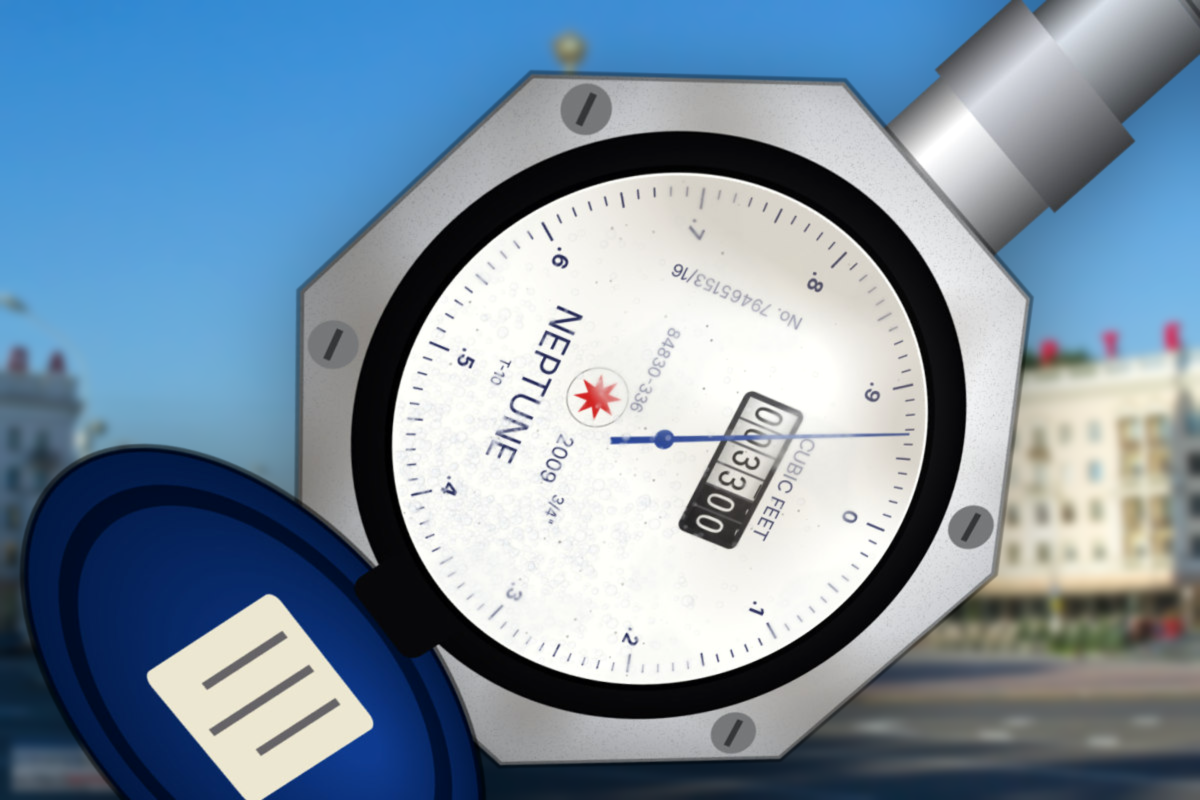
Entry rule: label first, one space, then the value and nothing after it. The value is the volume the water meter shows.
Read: 3299.93 ft³
